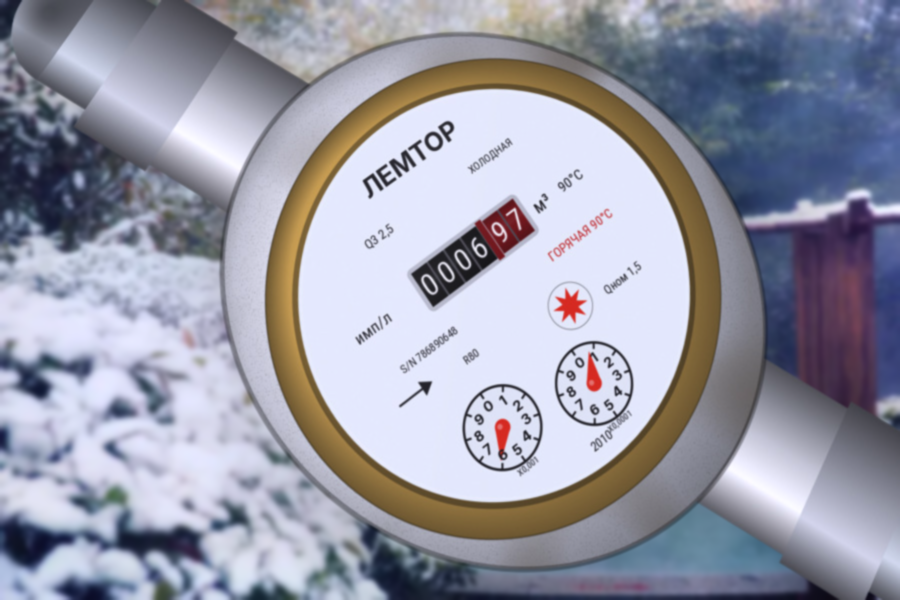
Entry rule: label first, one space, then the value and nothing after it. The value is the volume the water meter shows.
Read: 6.9760 m³
